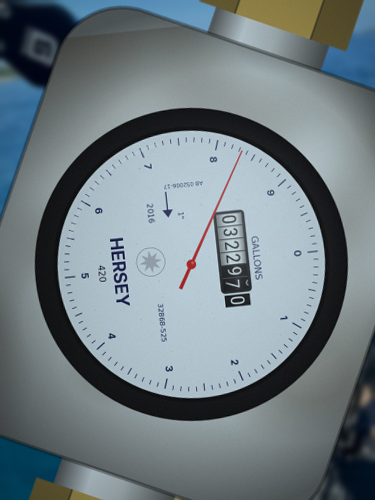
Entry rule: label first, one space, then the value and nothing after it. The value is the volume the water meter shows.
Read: 322968.3 gal
